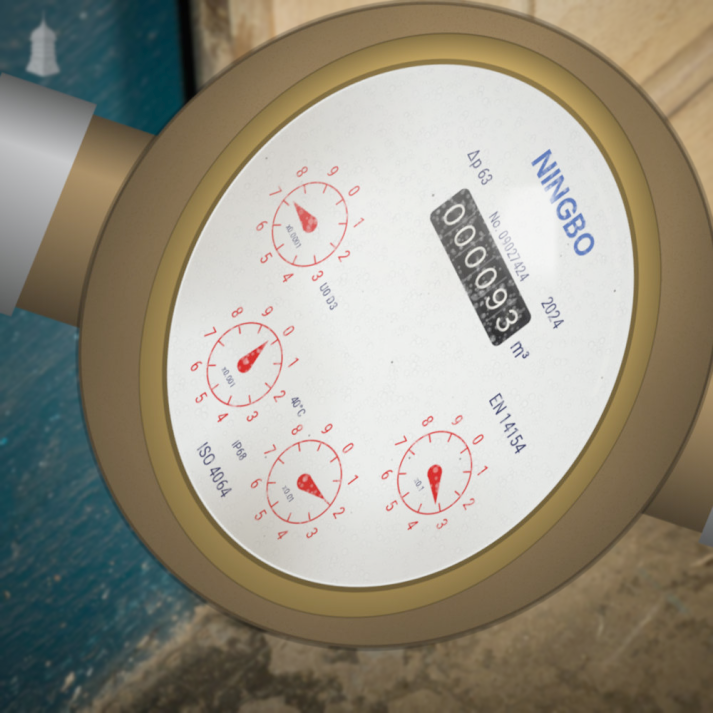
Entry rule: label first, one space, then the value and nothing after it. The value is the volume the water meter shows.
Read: 93.3197 m³
